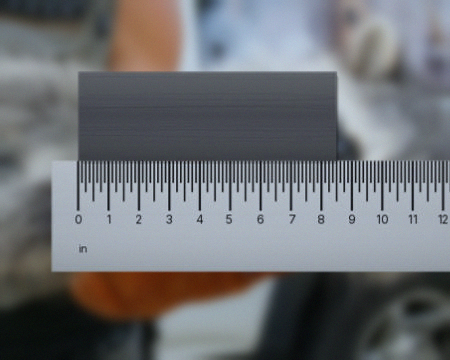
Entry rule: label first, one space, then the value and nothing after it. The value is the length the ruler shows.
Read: 8.5 in
